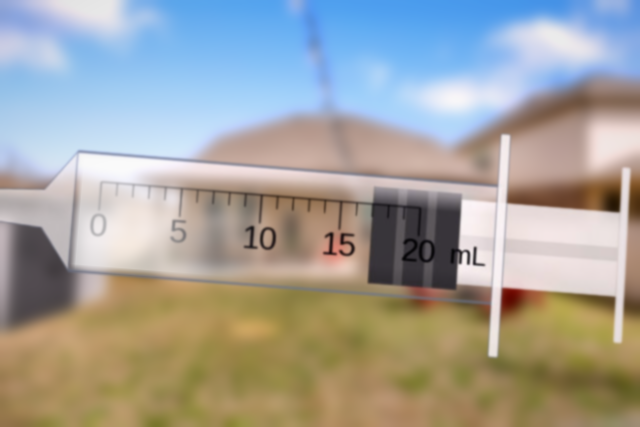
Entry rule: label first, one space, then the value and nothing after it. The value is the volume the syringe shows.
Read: 17 mL
